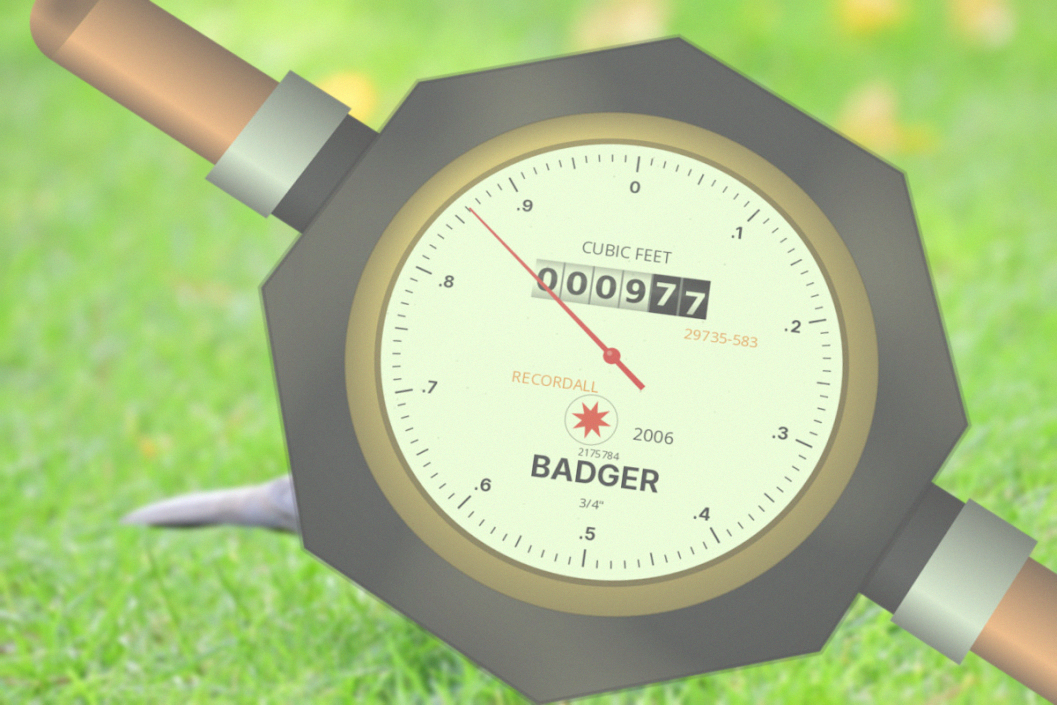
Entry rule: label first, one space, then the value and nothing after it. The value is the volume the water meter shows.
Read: 976.86 ft³
